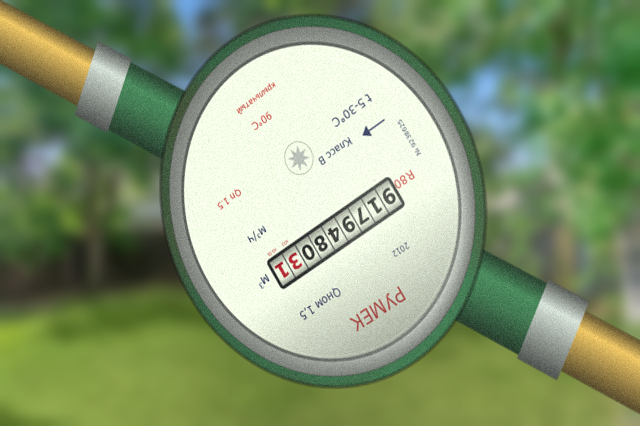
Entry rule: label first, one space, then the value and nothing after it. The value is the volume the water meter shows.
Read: 9179480.31 m³
